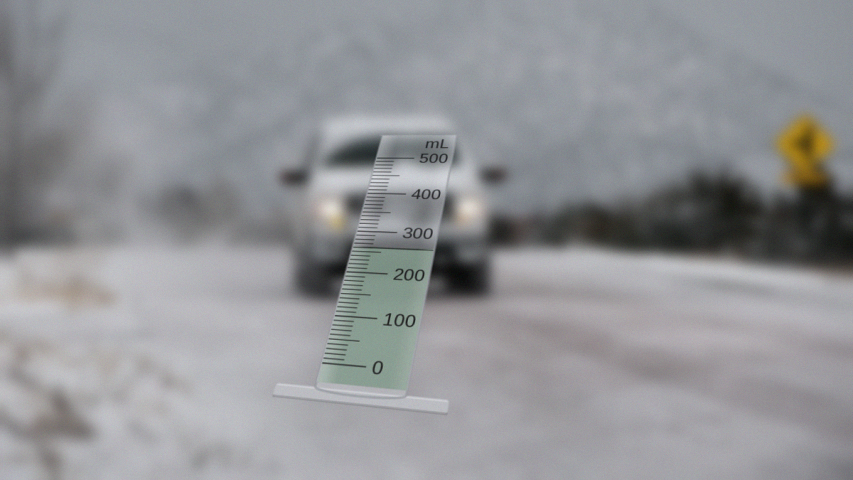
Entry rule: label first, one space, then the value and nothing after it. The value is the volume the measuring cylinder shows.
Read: 260 mL
